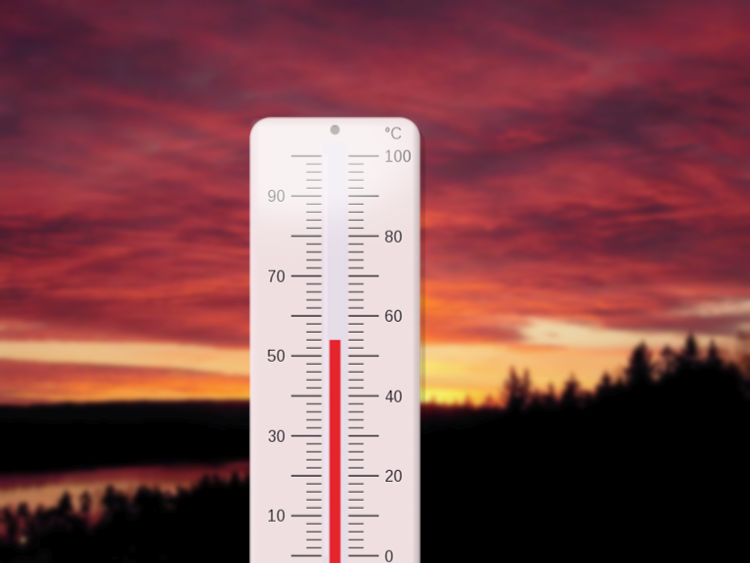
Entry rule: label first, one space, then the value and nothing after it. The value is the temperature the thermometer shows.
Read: 54 °C
